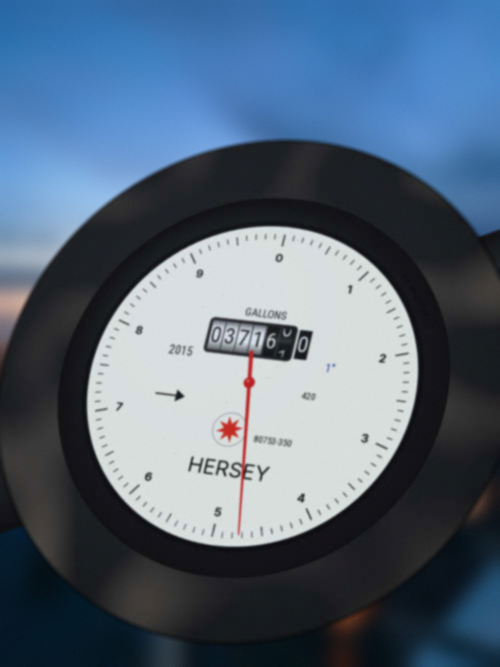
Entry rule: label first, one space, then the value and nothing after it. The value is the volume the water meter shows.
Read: 371604.7 gal
